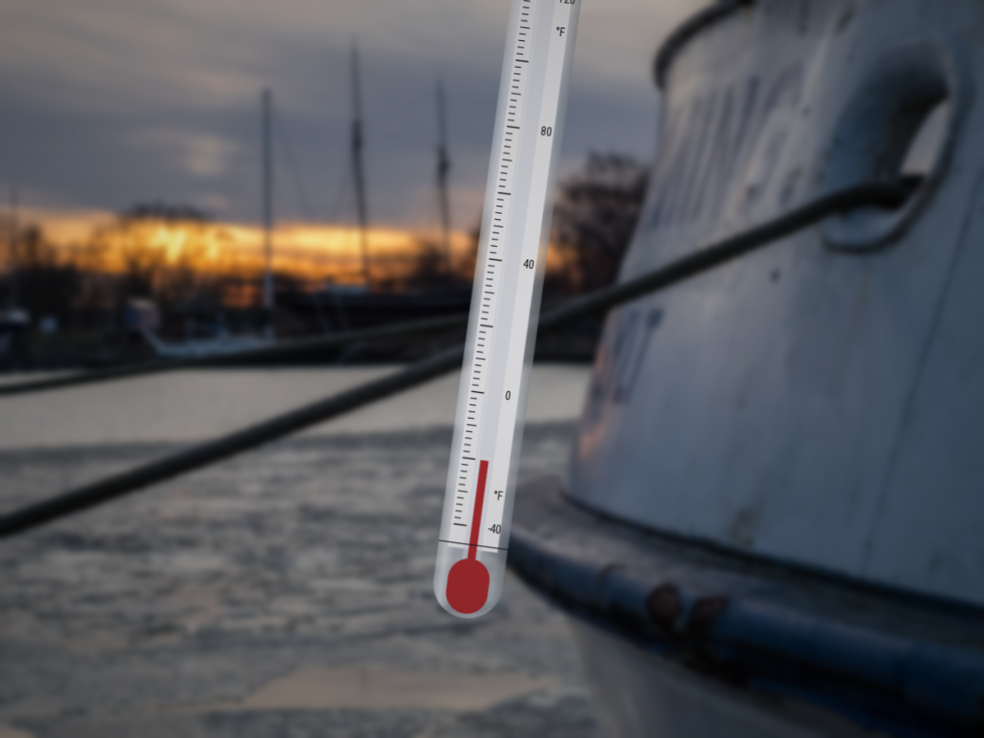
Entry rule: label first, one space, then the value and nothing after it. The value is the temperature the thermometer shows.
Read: -20 °F
